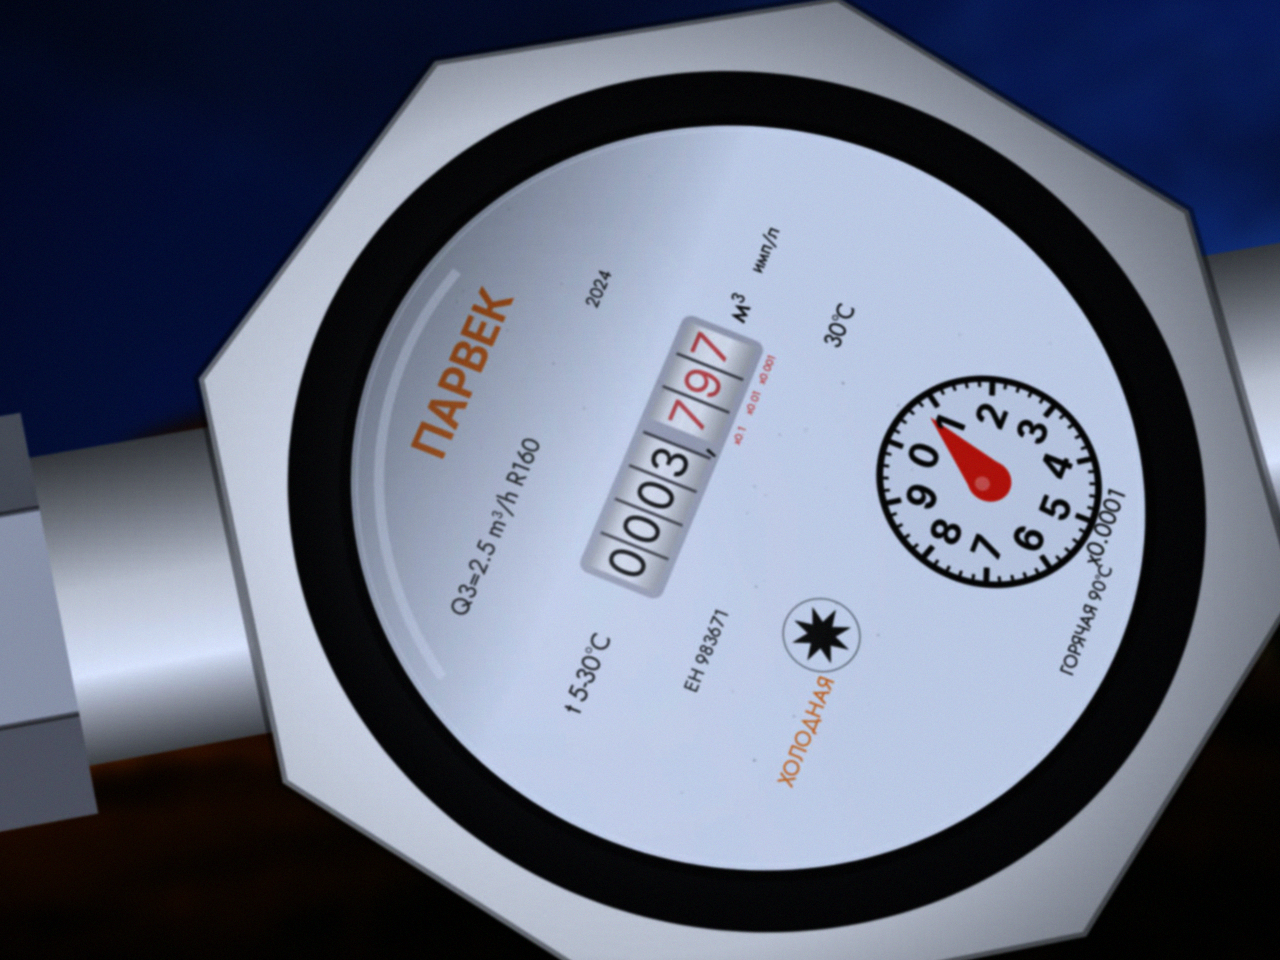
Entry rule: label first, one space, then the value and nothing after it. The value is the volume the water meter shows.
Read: 3.7970 m³
